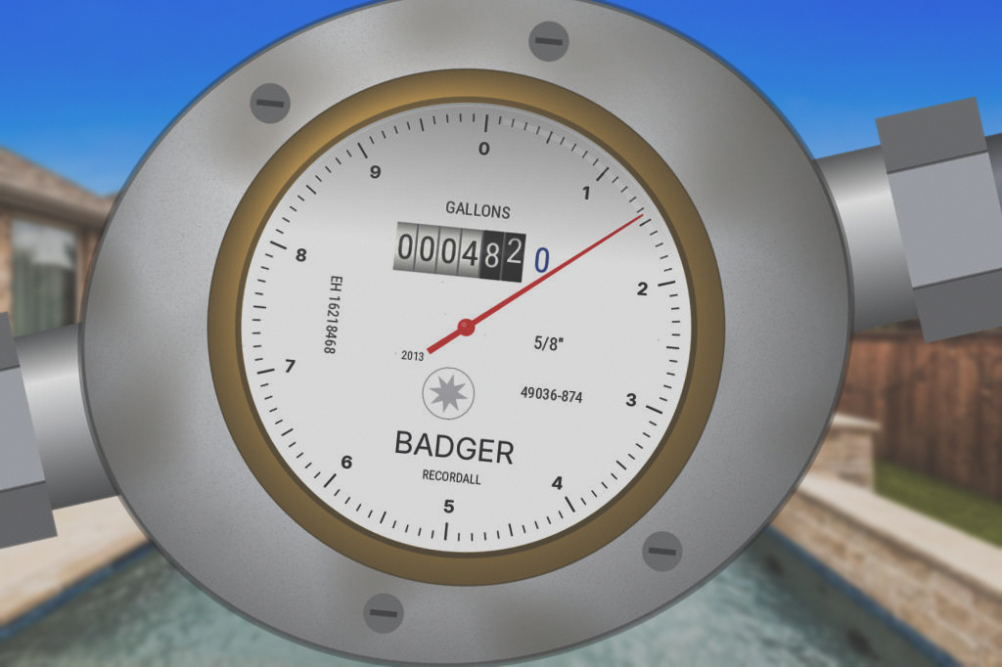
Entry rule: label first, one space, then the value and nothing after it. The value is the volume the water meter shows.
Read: 4821.4 gal
